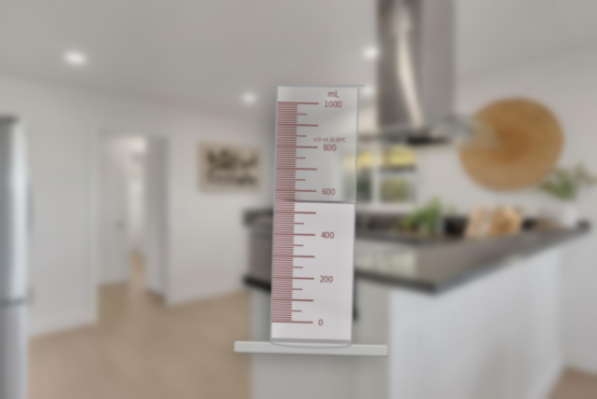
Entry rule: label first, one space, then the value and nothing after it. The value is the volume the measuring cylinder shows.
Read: 550 mL
